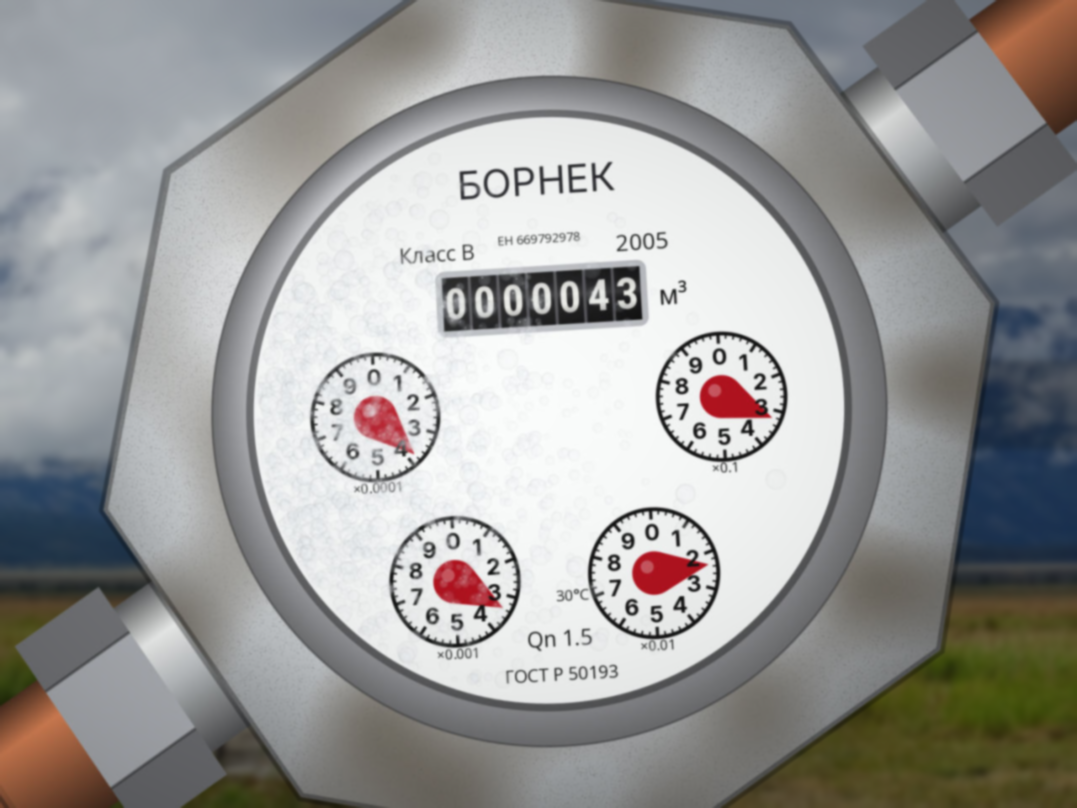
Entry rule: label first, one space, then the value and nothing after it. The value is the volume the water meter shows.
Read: 43.3233 m³
